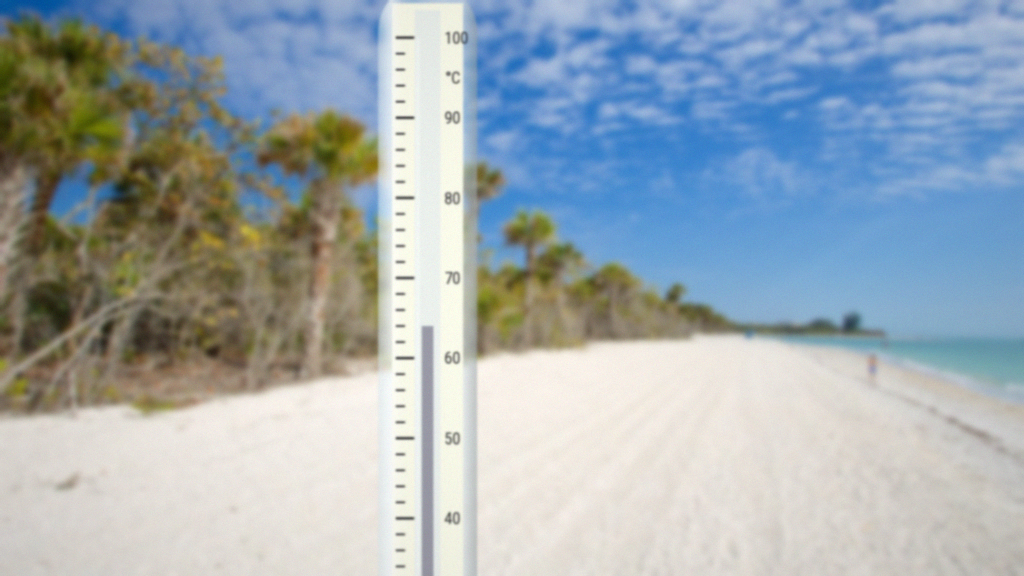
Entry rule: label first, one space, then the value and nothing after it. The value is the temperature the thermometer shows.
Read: 64 °C
